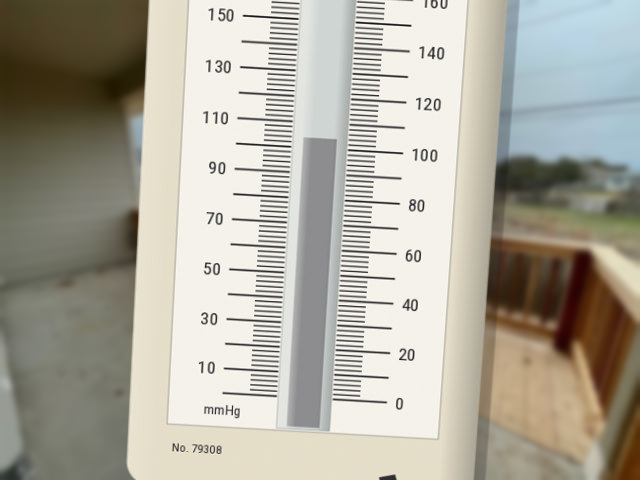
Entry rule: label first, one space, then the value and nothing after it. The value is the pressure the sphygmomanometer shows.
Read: 104 mmHg
